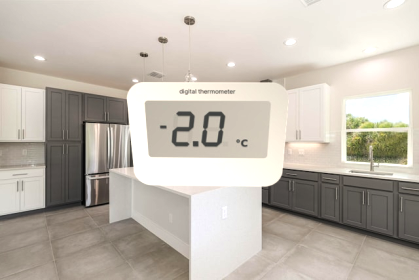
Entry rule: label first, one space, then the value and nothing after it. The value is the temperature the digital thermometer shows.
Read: -2.0 °C
